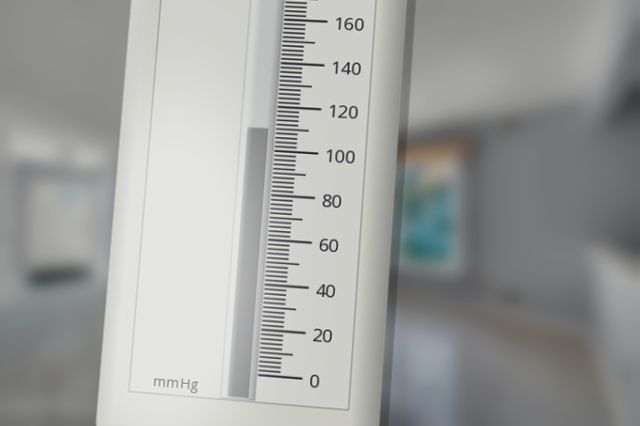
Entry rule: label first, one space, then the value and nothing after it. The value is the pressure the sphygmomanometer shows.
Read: 110 mmHg
